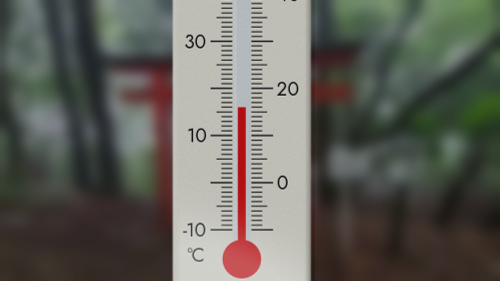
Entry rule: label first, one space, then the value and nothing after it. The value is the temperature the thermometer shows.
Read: 16 °C
